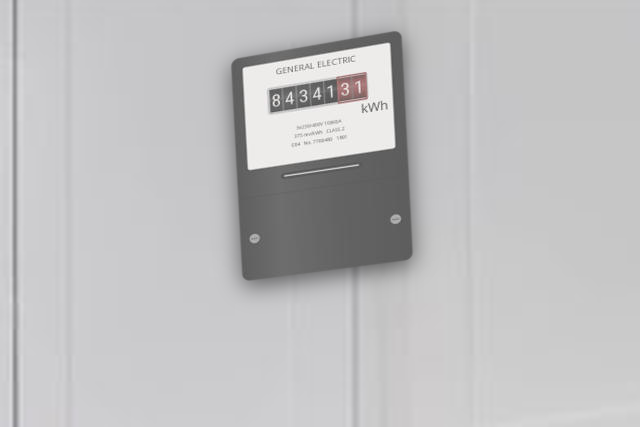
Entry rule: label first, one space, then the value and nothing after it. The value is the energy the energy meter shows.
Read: 84341.31 kWh
